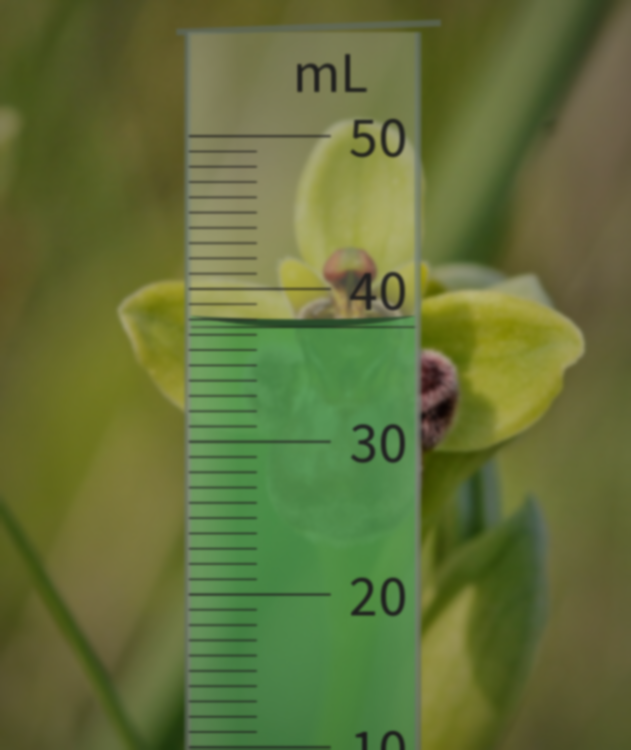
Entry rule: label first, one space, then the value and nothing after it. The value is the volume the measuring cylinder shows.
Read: 37.5 mL
